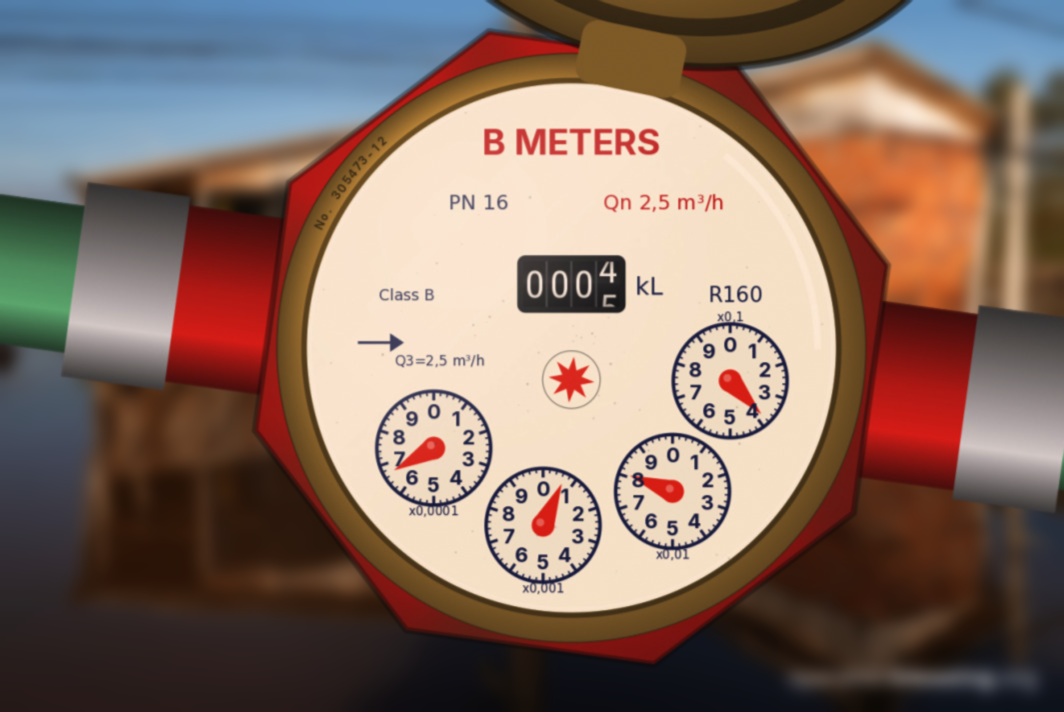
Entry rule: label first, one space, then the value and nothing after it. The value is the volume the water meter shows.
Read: 4.3806 kL
